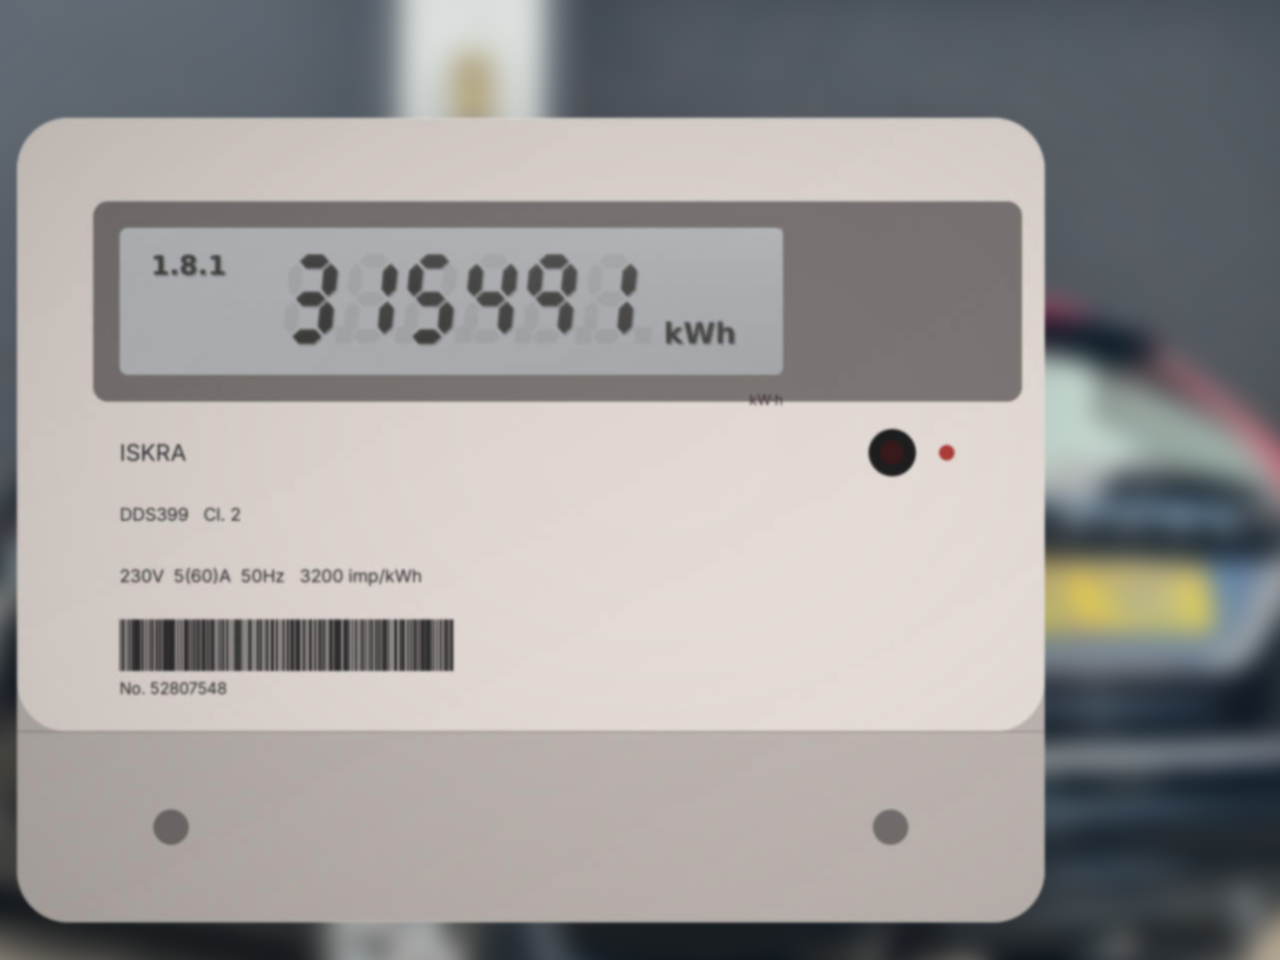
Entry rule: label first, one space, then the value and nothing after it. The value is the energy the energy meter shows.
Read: 315491 kWh
